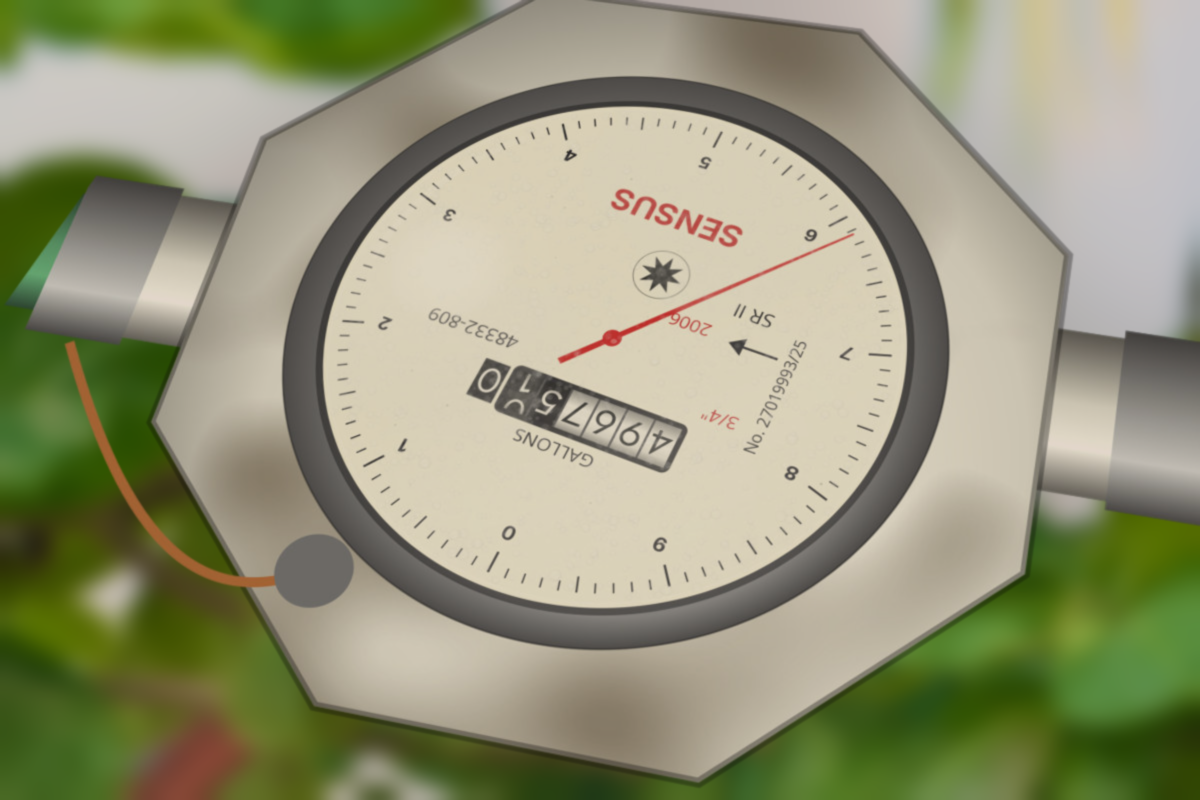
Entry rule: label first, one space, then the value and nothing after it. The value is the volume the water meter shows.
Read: 4967506.1 gal
